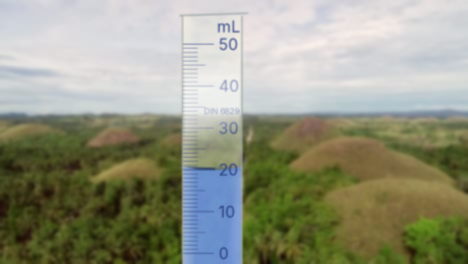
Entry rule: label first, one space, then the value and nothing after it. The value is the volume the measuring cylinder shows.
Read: 20 mL
